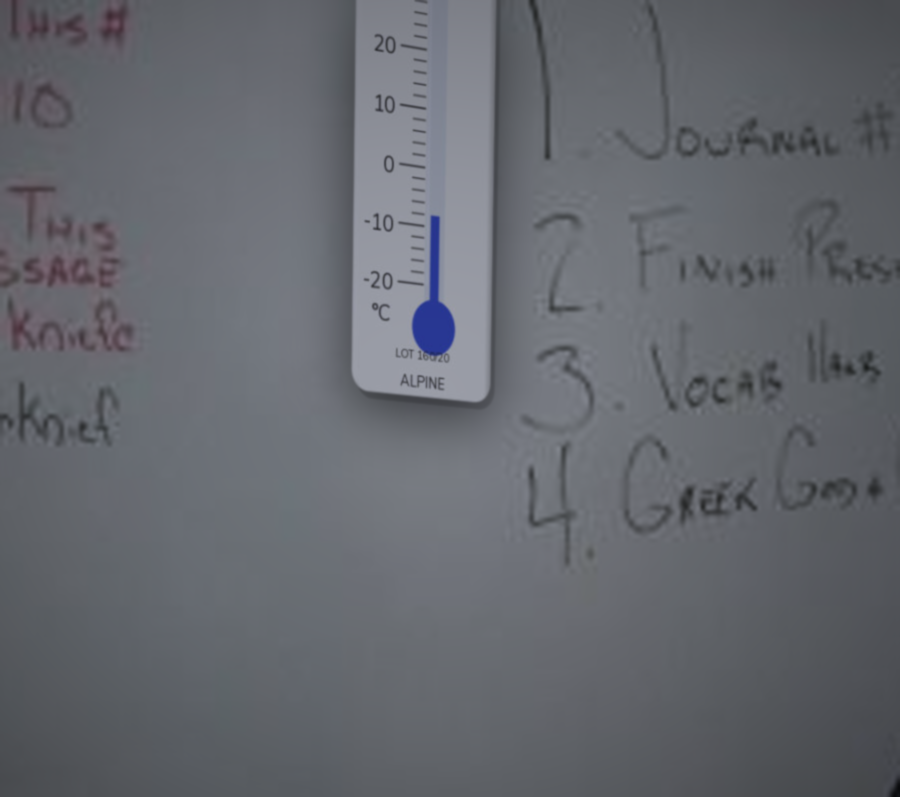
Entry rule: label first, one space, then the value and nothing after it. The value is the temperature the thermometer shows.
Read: -8 °C
